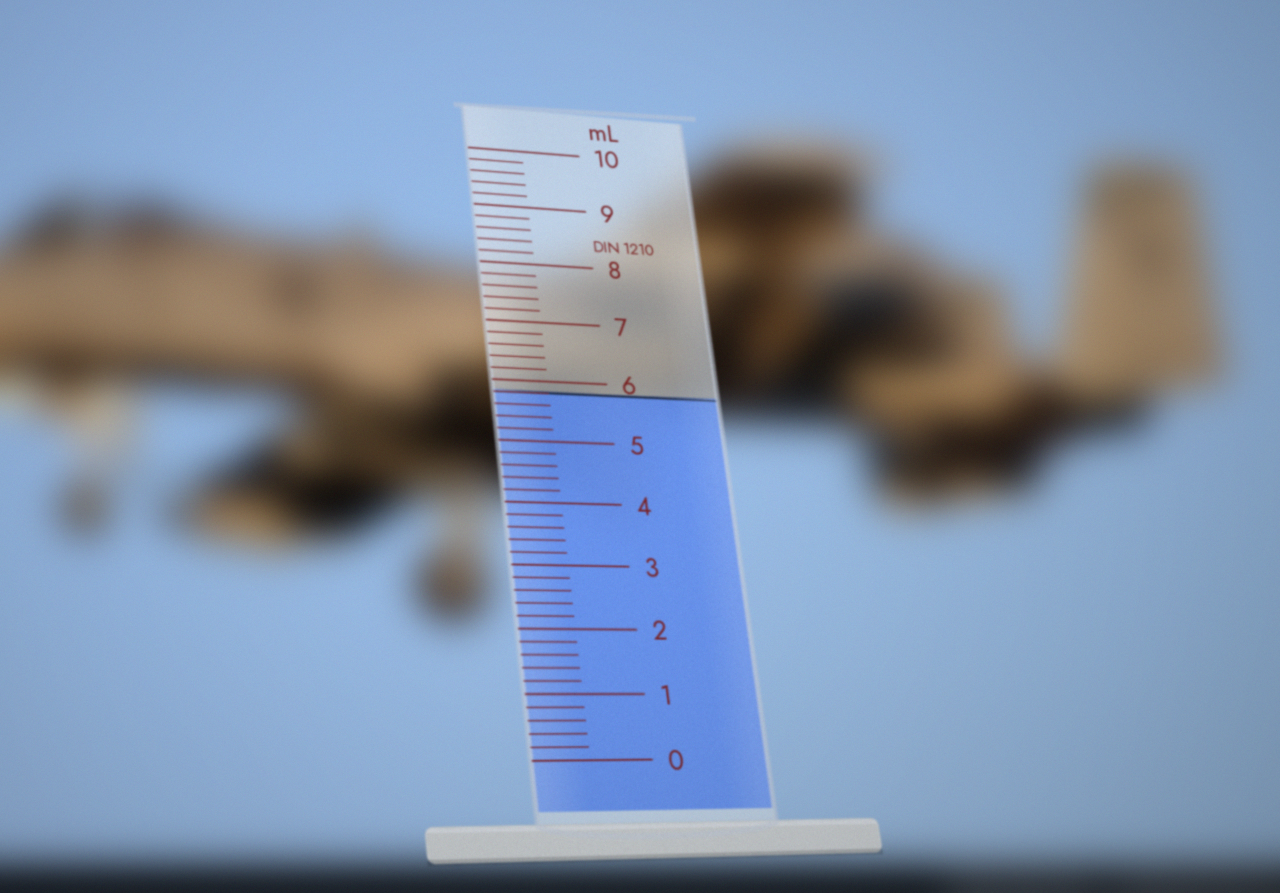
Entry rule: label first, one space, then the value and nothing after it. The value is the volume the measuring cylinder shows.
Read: 5.8 mL
